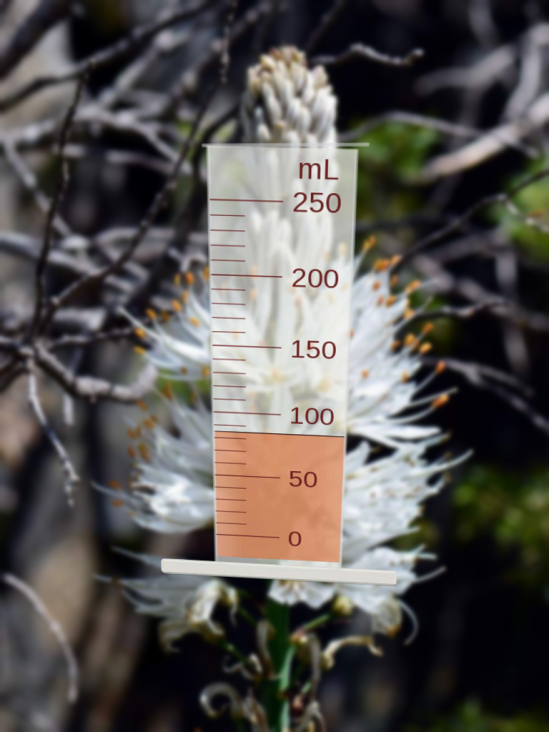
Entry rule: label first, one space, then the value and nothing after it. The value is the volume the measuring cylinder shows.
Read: 85 mL
